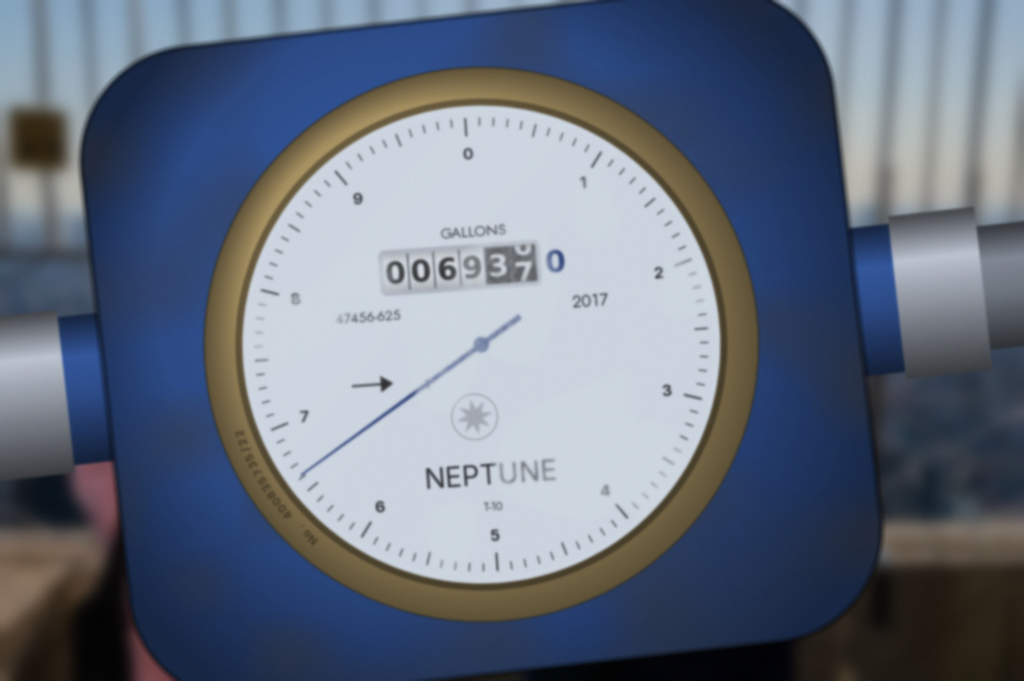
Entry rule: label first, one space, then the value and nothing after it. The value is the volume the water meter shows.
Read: 69366.6 gal
